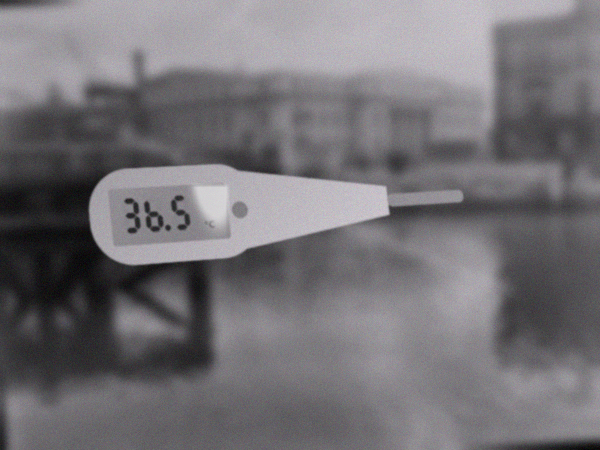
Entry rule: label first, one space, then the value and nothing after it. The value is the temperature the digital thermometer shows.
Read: 36.5 °C
